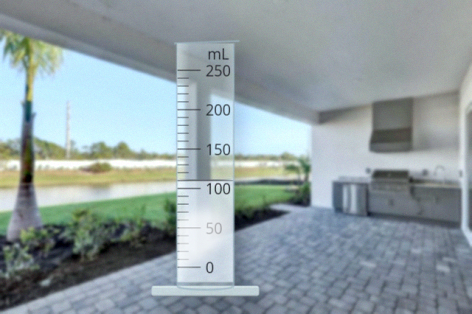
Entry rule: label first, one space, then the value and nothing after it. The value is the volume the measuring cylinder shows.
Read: 110 mL
